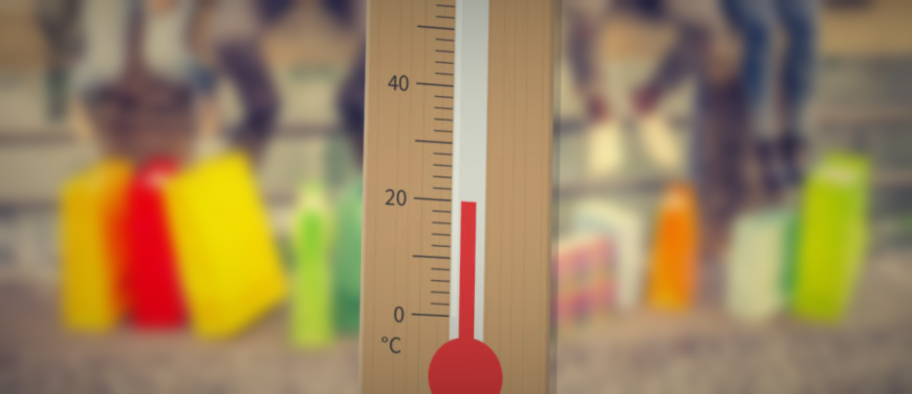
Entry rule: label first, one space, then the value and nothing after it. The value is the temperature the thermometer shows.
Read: 20 °C
